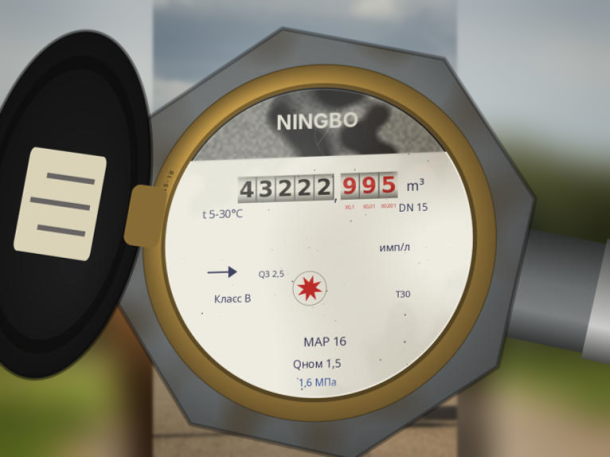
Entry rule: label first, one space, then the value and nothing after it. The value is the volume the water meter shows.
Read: 43222.995 m³
